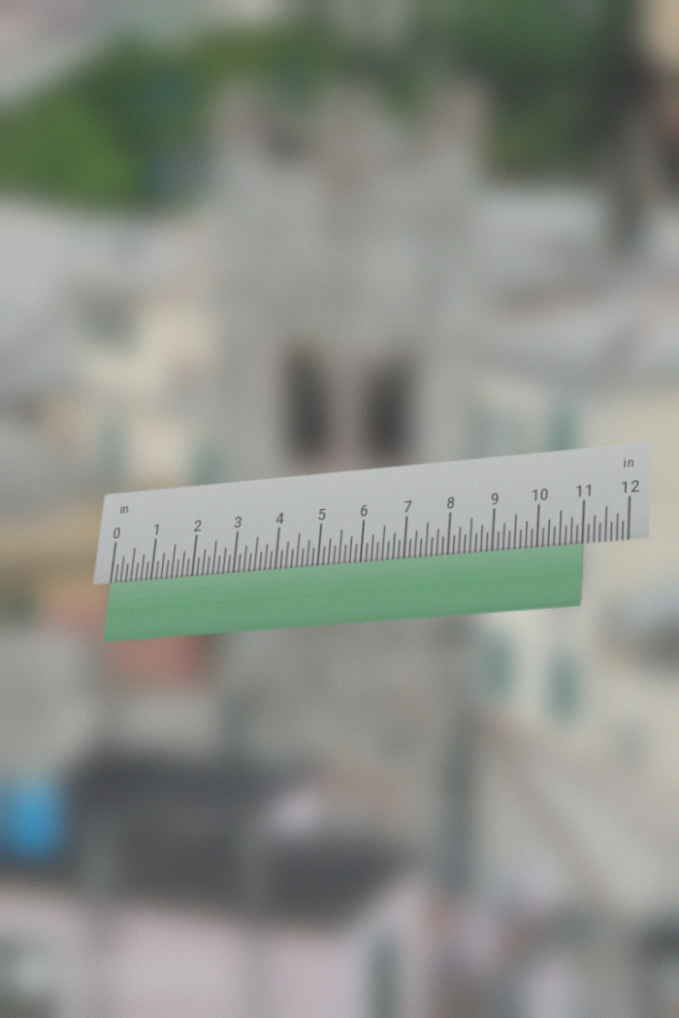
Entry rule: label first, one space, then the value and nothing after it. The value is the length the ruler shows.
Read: 11 in
